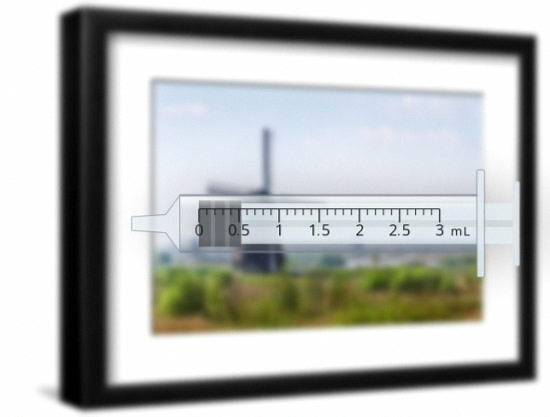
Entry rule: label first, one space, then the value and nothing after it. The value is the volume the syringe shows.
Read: 0 mL
